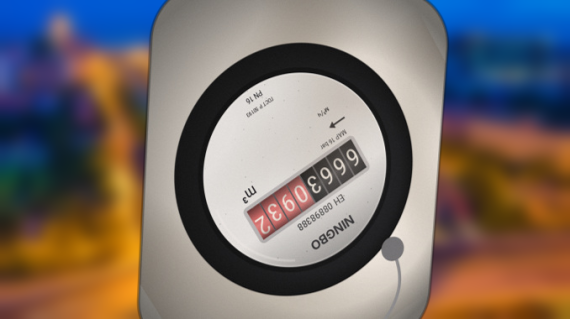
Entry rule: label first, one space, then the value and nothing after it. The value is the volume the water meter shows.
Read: 6663.0932 m³
